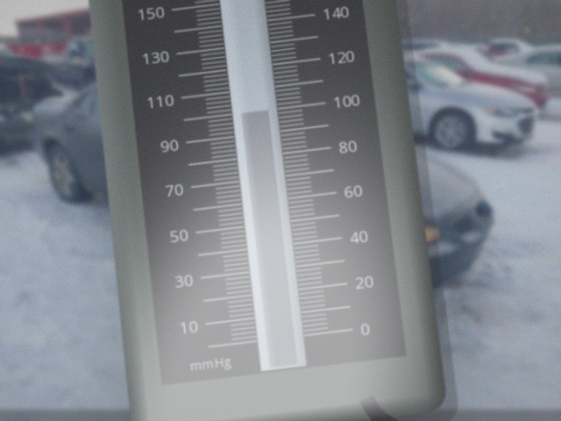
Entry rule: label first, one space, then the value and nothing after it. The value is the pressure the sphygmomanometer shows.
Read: 100 mmHg
